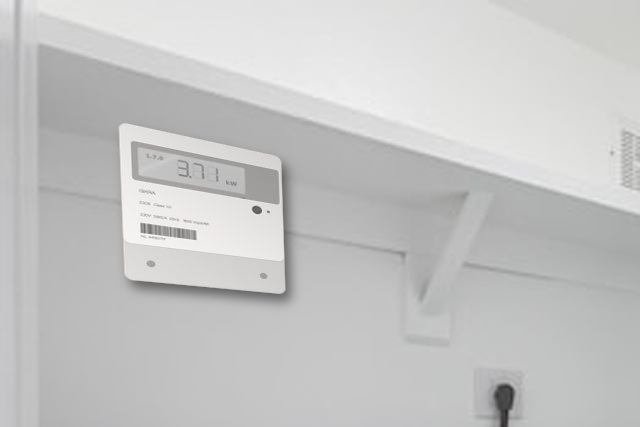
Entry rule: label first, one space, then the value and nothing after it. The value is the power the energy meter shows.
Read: 3.71 kW
